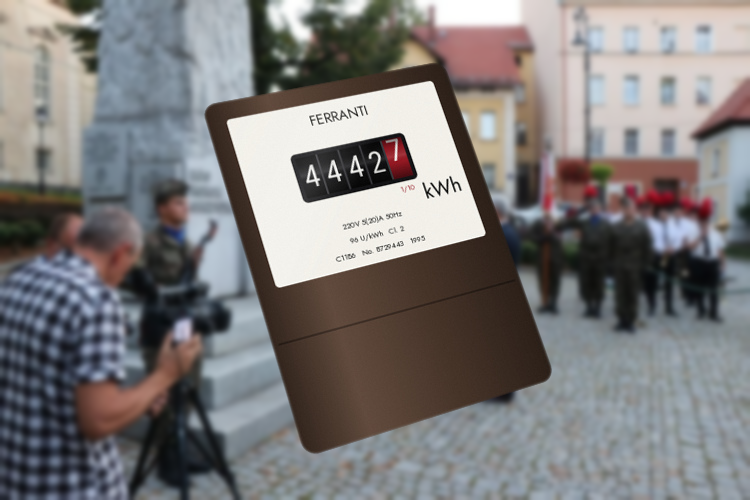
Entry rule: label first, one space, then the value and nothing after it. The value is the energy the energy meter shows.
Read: 4442.7 kWh
